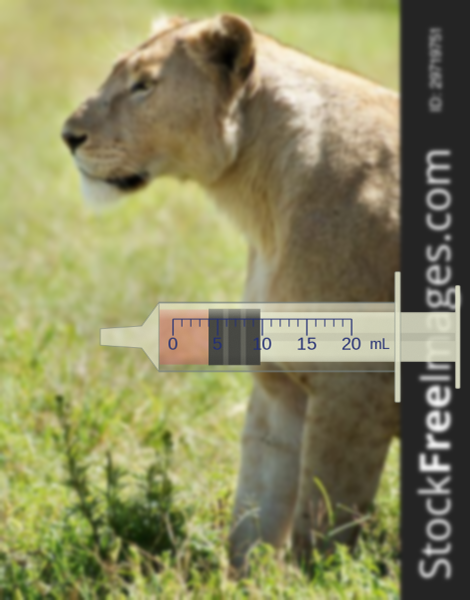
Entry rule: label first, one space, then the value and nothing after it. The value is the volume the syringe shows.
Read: 4 mL
